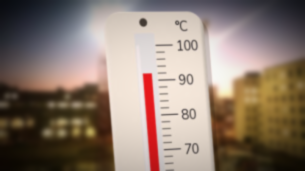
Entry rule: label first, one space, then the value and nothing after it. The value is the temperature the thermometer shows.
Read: 92 °C
